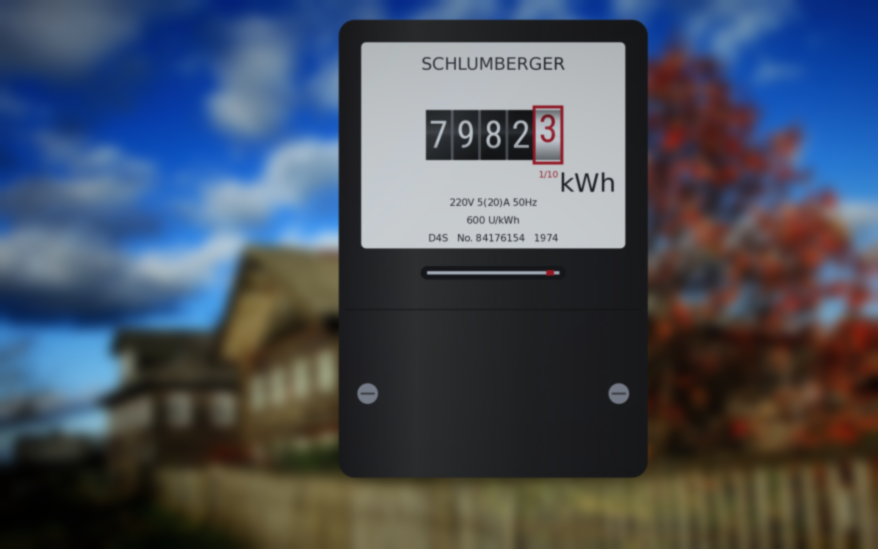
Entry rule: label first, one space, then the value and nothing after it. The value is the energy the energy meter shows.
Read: 7982.3 kWh
